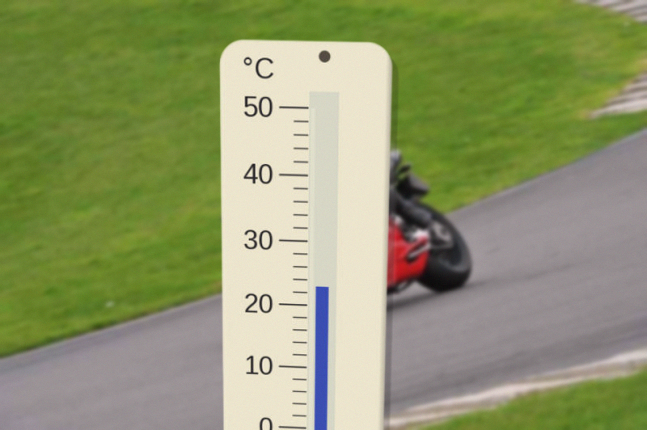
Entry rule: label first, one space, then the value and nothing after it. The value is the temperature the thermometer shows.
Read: 23 °C
